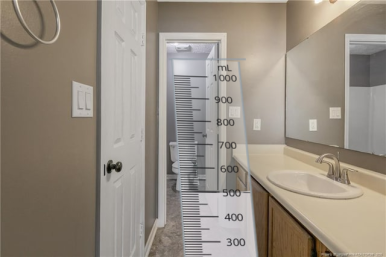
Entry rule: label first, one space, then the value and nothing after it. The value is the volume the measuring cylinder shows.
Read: 500 mL
